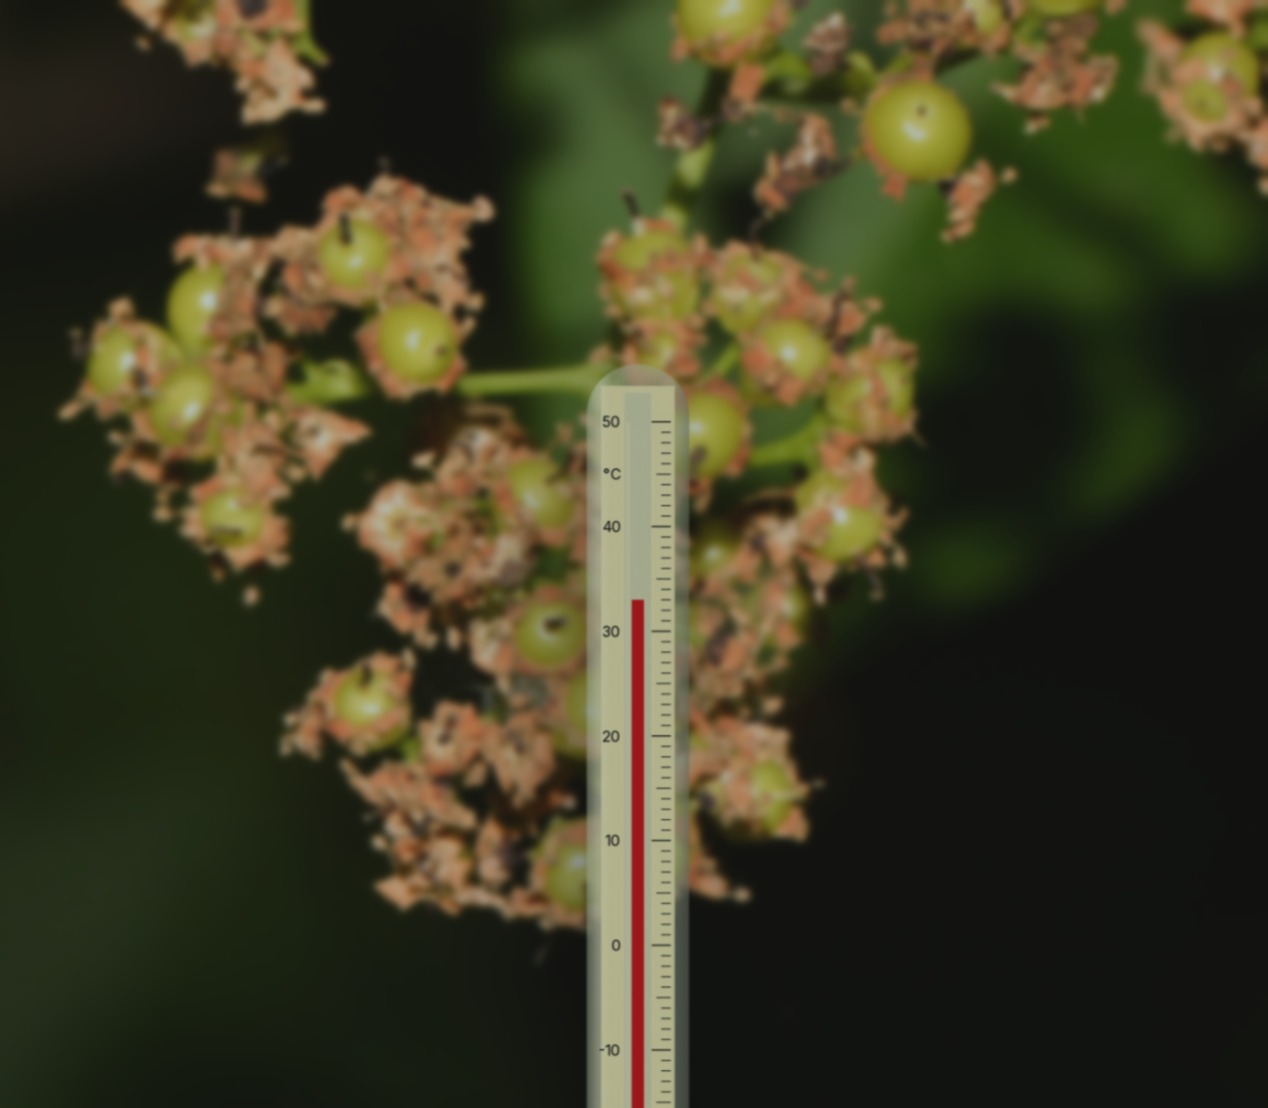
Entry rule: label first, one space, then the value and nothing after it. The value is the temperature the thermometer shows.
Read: 33 °C
